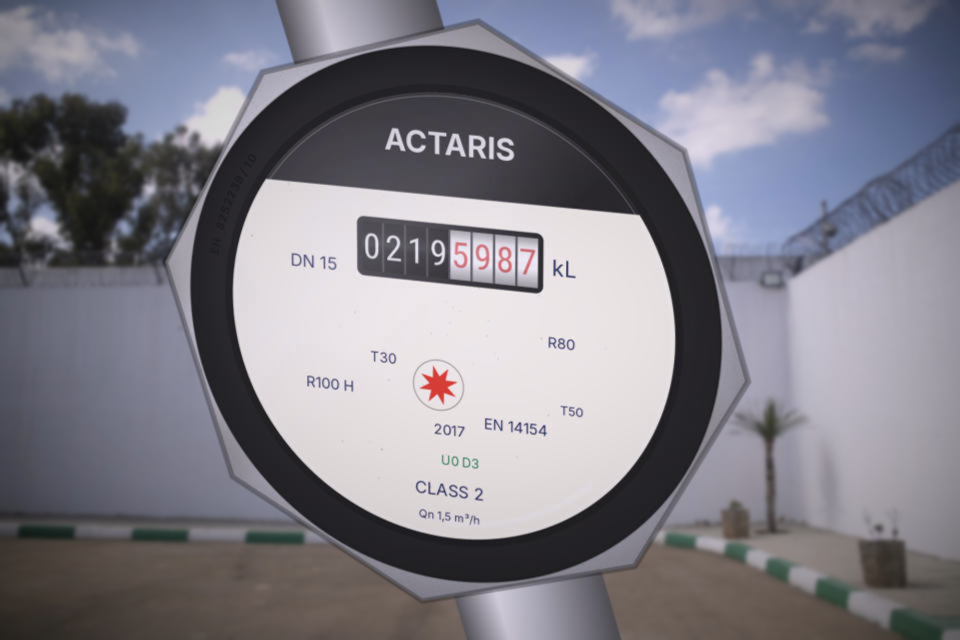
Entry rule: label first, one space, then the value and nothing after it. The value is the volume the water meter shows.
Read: 219.5987 kL
